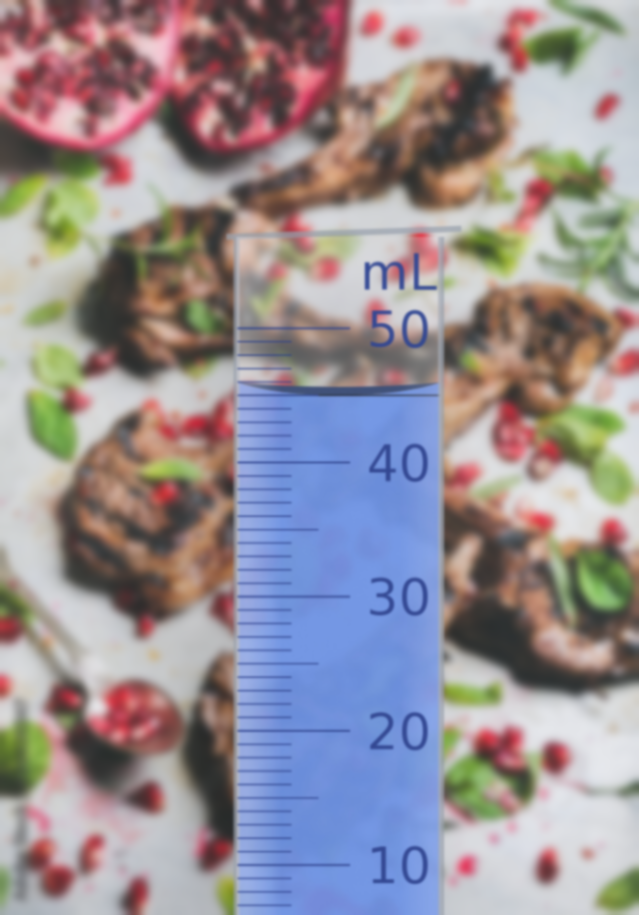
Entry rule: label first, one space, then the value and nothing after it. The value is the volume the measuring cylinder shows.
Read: 45 mL
